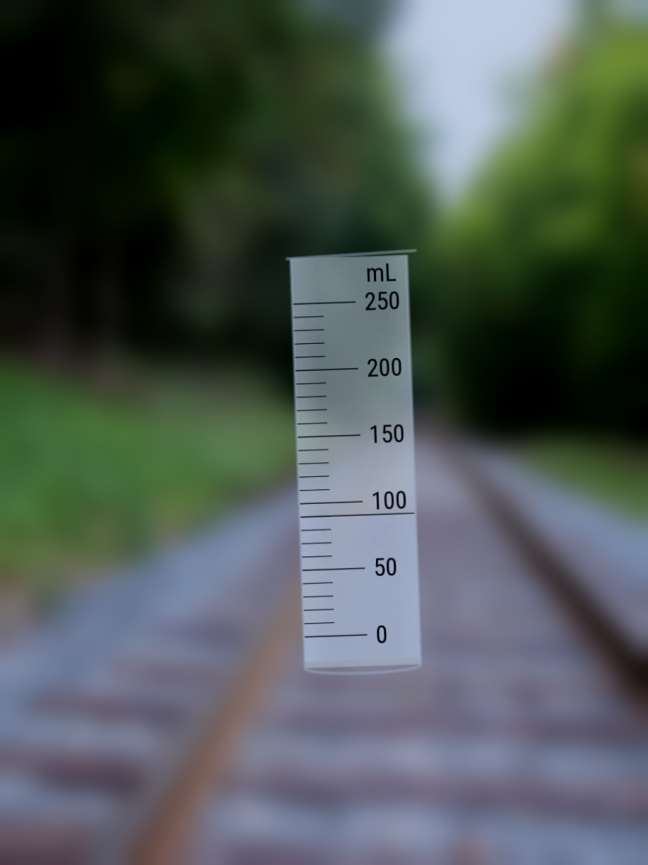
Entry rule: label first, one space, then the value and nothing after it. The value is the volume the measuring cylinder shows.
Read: 90 mL
